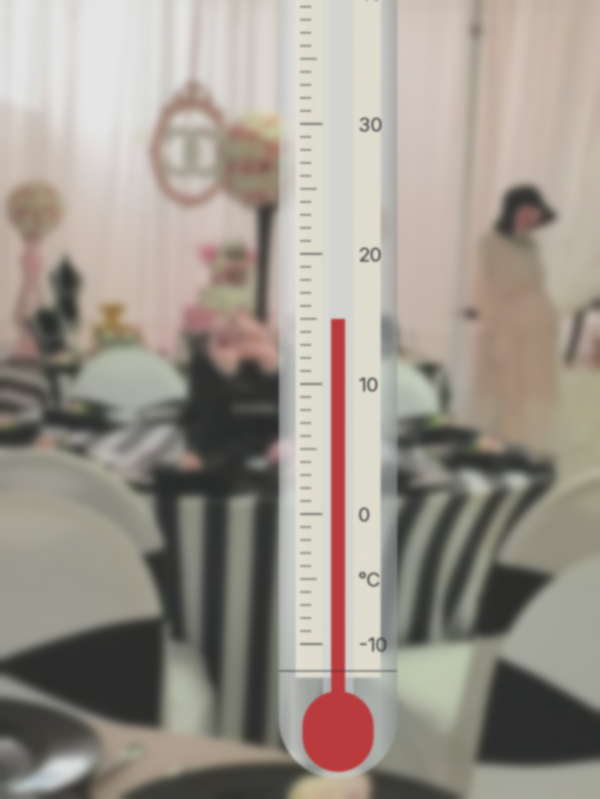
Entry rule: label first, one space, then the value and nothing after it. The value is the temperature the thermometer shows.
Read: 15 °C
